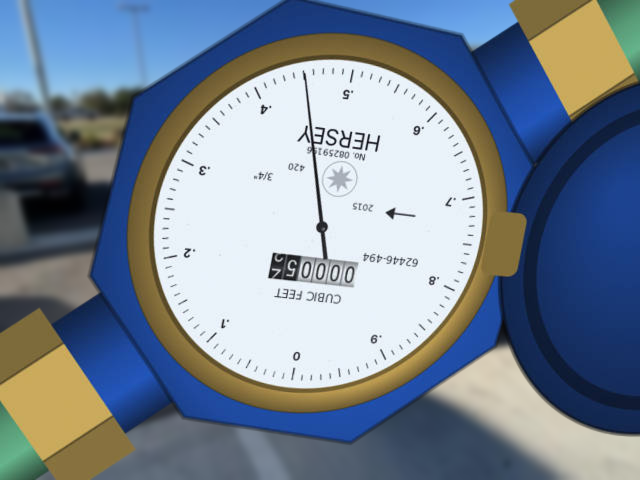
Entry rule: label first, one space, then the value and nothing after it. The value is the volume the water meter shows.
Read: 52.45 ft³
